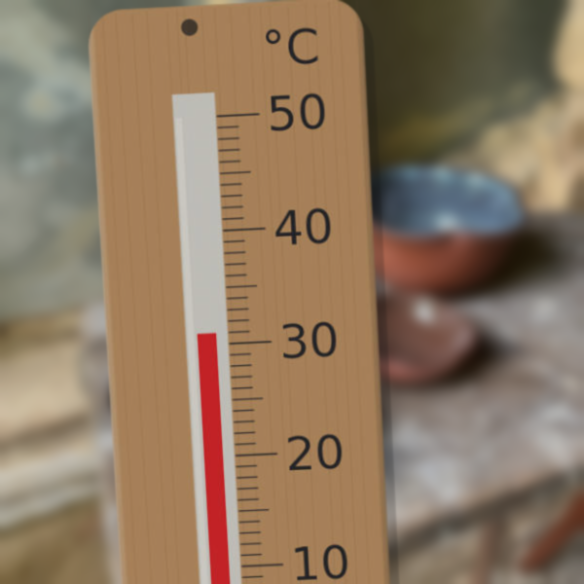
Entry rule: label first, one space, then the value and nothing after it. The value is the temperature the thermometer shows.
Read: 31 °C
